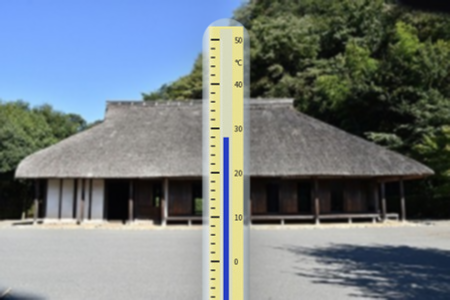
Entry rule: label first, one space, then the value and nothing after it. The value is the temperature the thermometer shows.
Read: 28 °C
